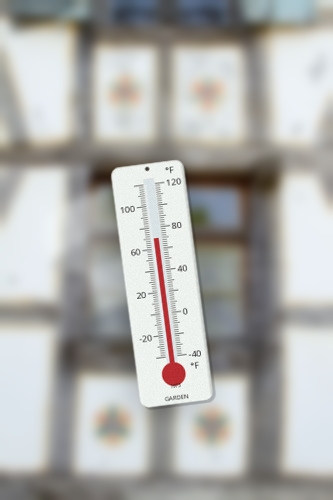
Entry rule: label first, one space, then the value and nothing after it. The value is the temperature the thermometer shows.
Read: 70 °F
